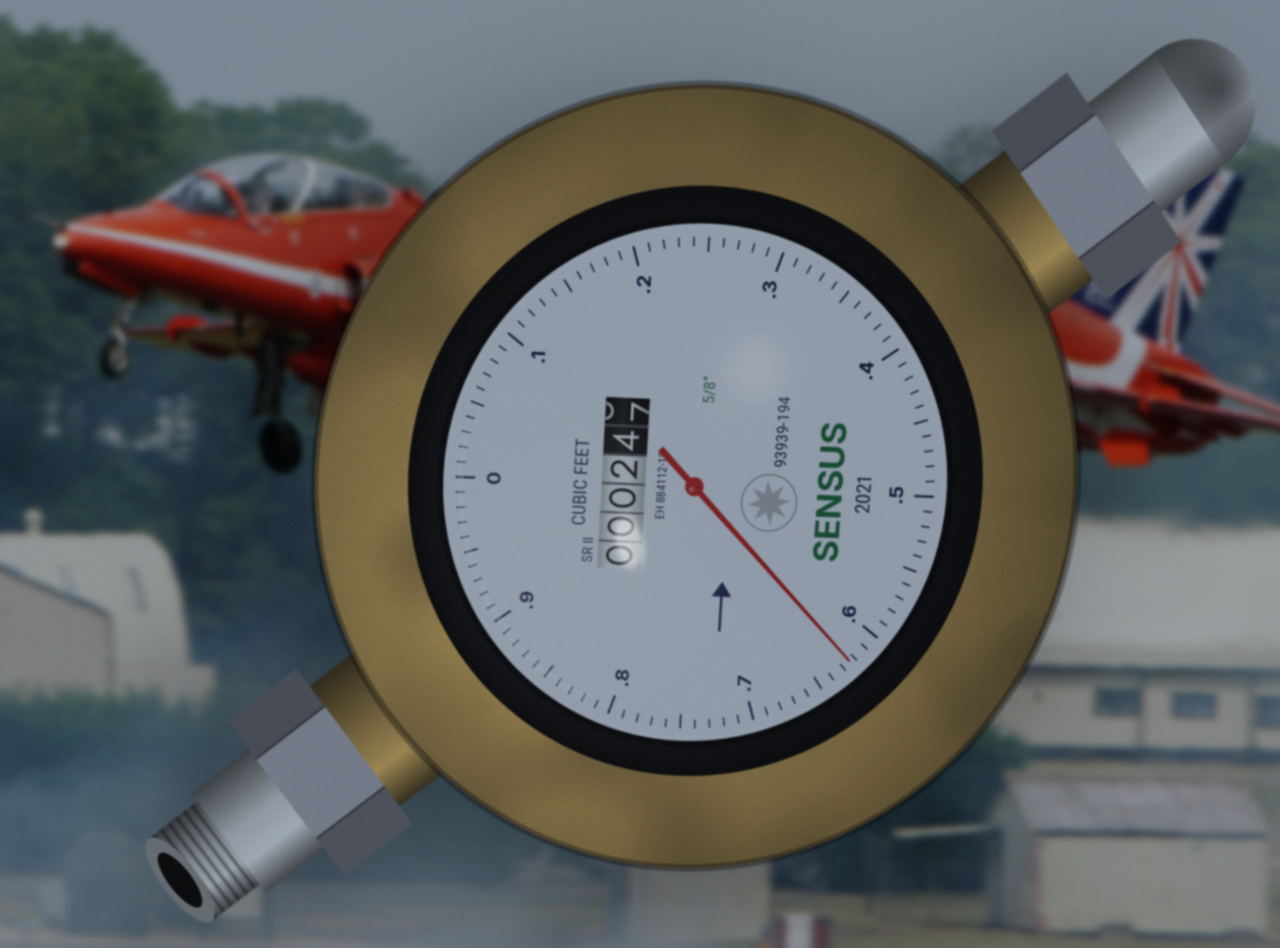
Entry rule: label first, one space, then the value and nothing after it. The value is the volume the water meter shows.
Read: 246.62 ft³
